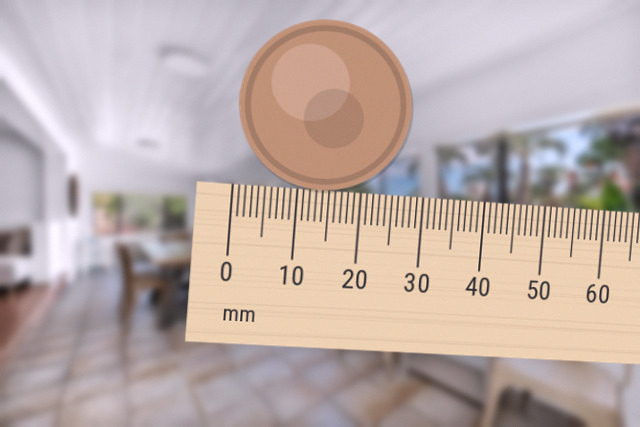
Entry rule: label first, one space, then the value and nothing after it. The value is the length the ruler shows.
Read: 27 mm
